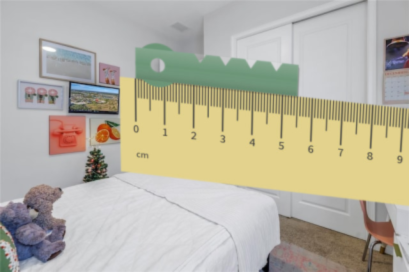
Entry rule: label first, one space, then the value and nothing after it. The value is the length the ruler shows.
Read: 5.5 cm
